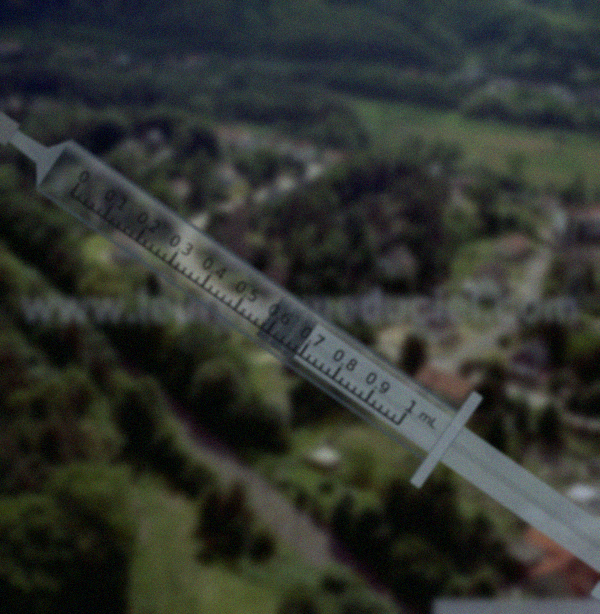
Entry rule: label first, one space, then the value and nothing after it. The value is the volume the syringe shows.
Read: 0.58 mL
